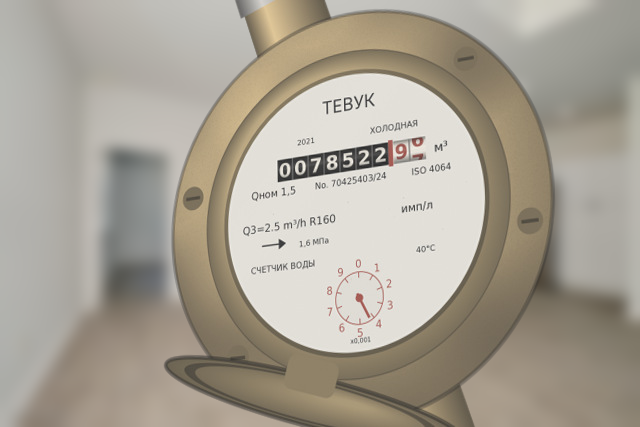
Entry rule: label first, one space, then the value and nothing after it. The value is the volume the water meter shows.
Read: 78522.964 m³
